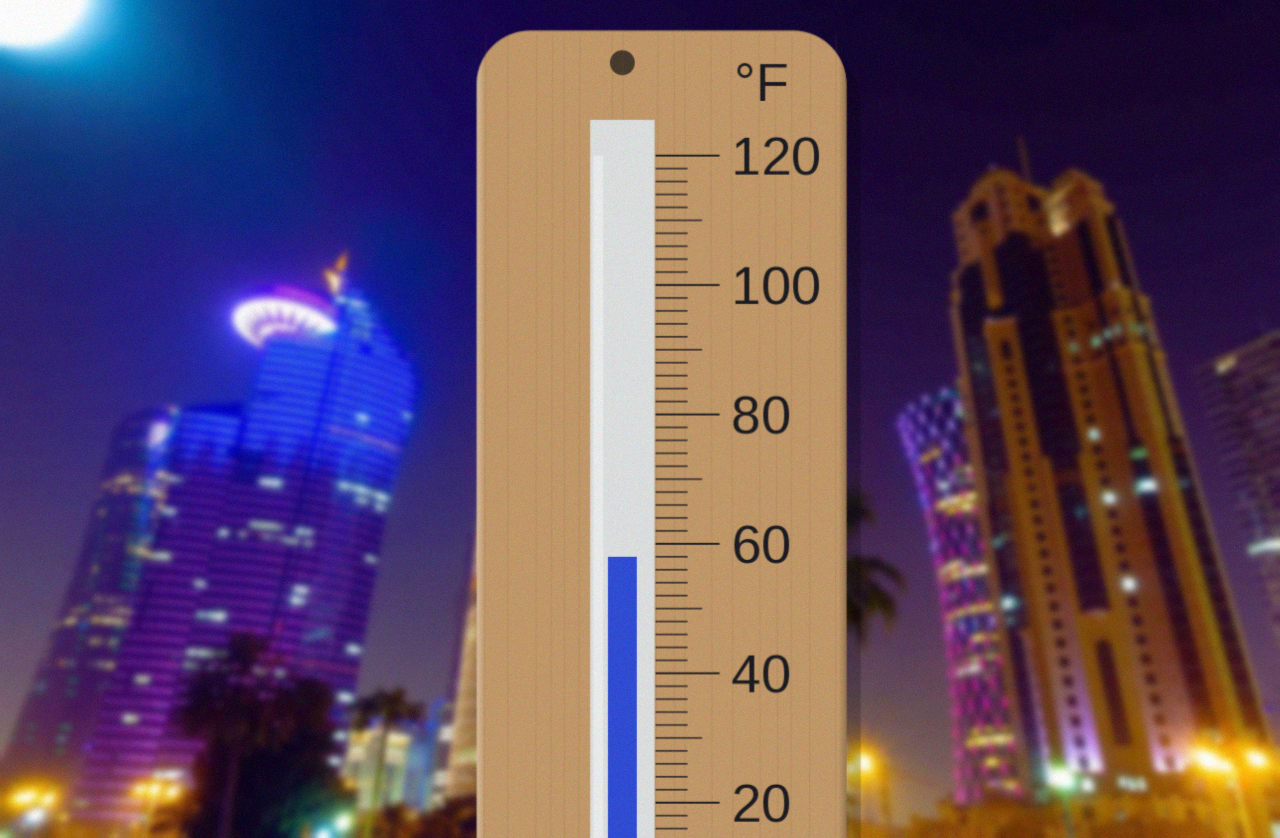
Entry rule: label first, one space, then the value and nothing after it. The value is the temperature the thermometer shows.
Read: 58 °F
